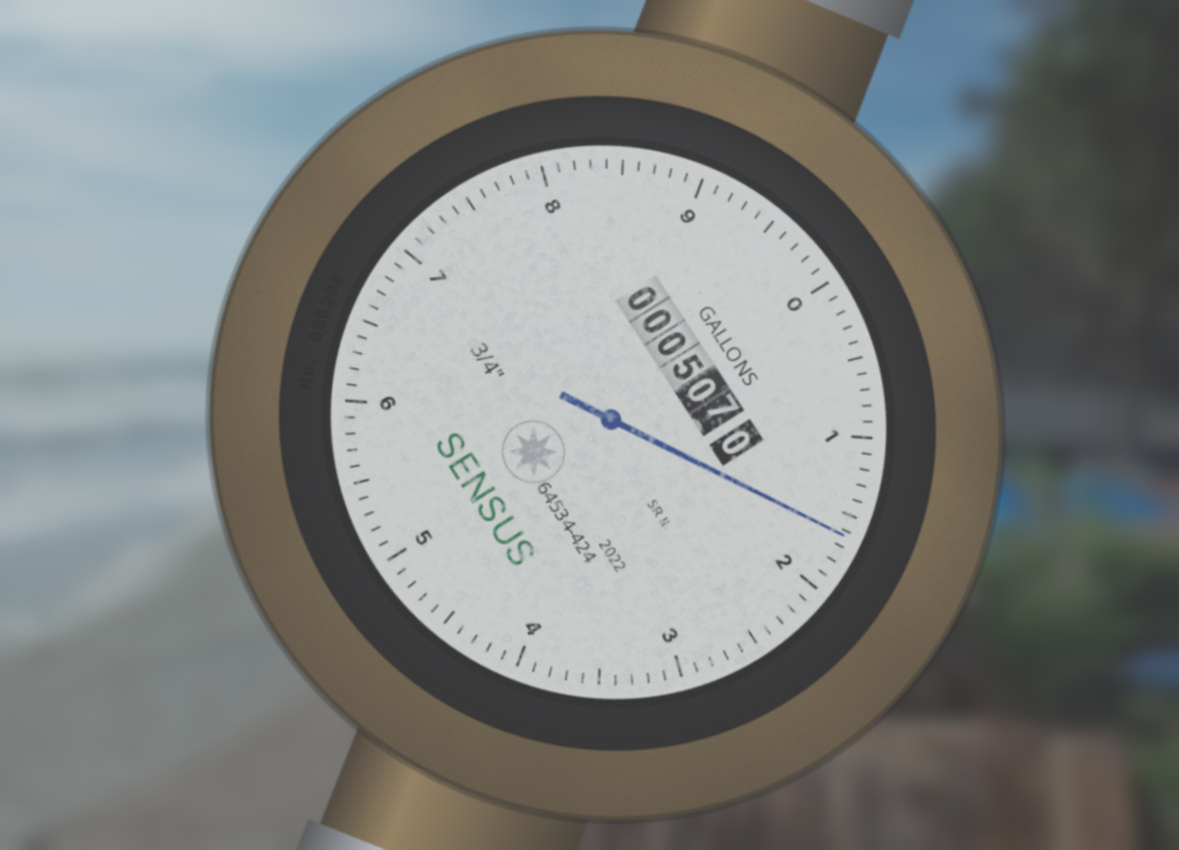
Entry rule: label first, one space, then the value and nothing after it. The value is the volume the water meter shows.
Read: 5071.6 gal
